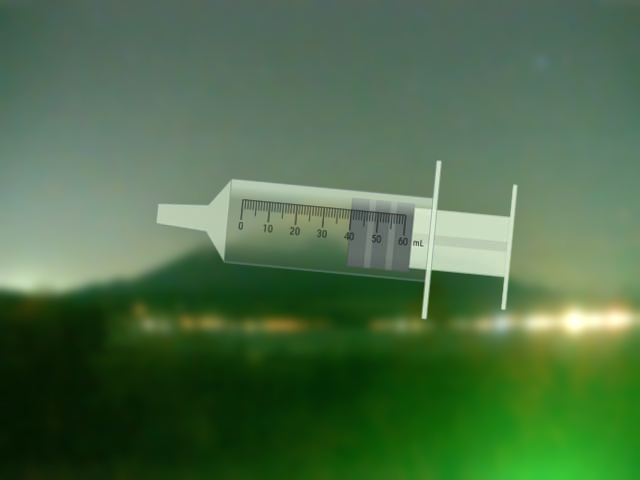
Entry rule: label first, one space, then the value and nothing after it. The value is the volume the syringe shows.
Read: 40 mL
